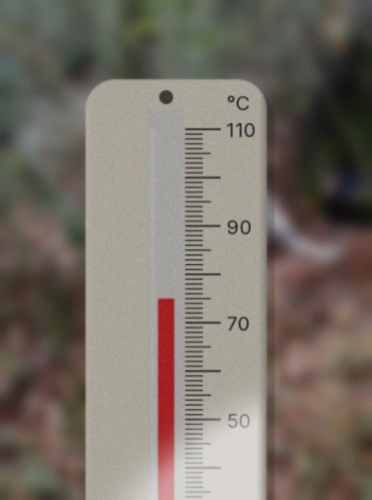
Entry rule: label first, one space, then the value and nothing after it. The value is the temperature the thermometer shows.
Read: 75 °C
